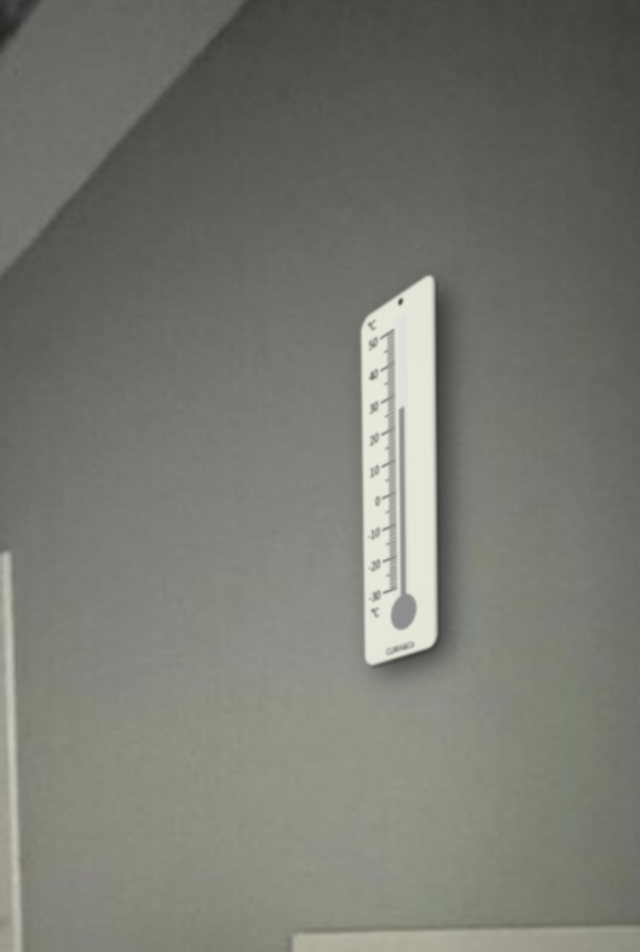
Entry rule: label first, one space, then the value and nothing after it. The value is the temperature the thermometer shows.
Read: 25 °C
